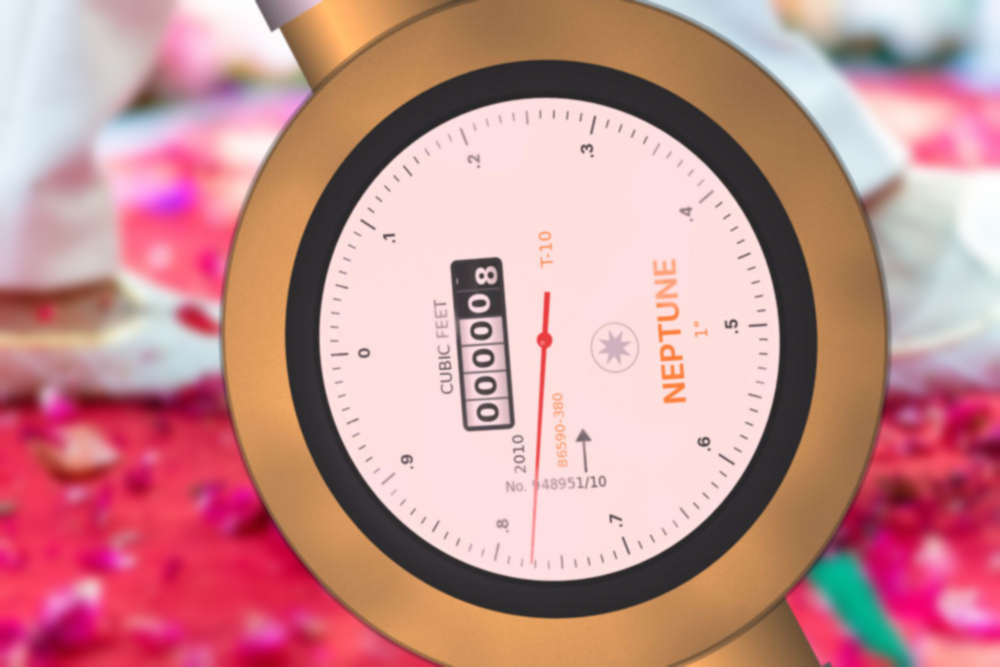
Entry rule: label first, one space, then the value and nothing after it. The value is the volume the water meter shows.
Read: 7.77 ft³
